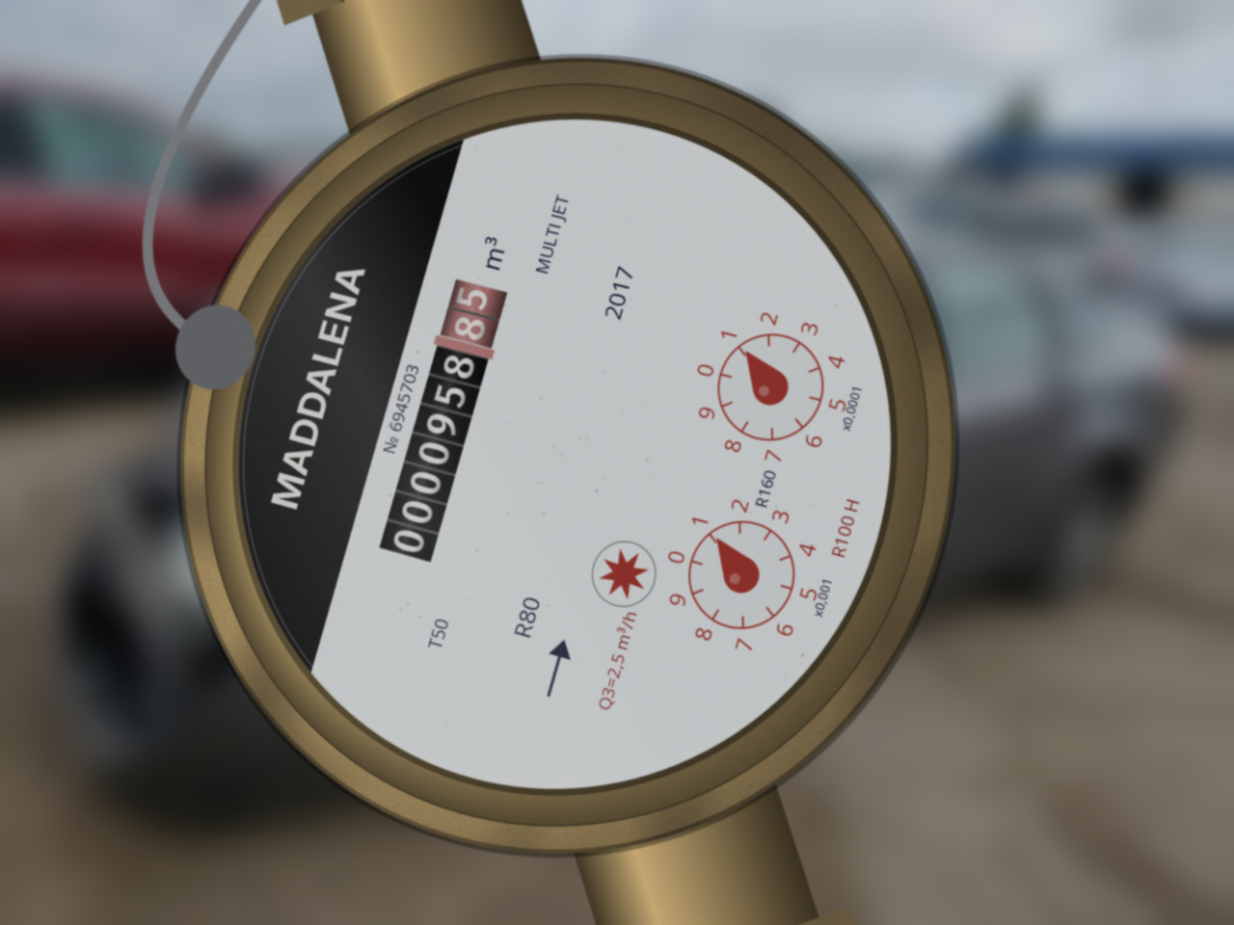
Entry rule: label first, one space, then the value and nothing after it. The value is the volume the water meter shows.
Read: 958.8511 m³
